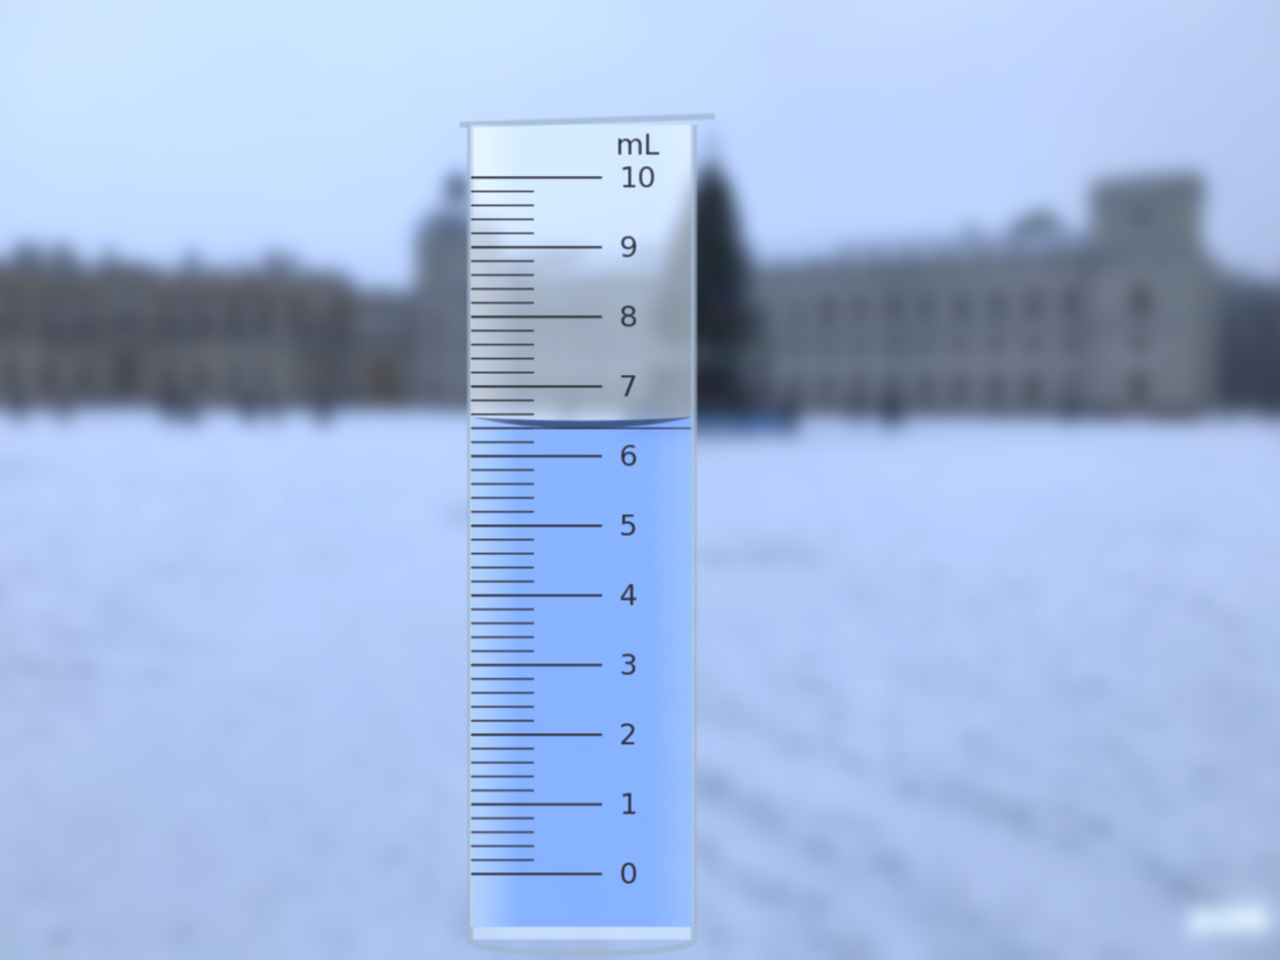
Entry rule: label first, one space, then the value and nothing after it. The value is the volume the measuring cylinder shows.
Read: 6.4 mL
